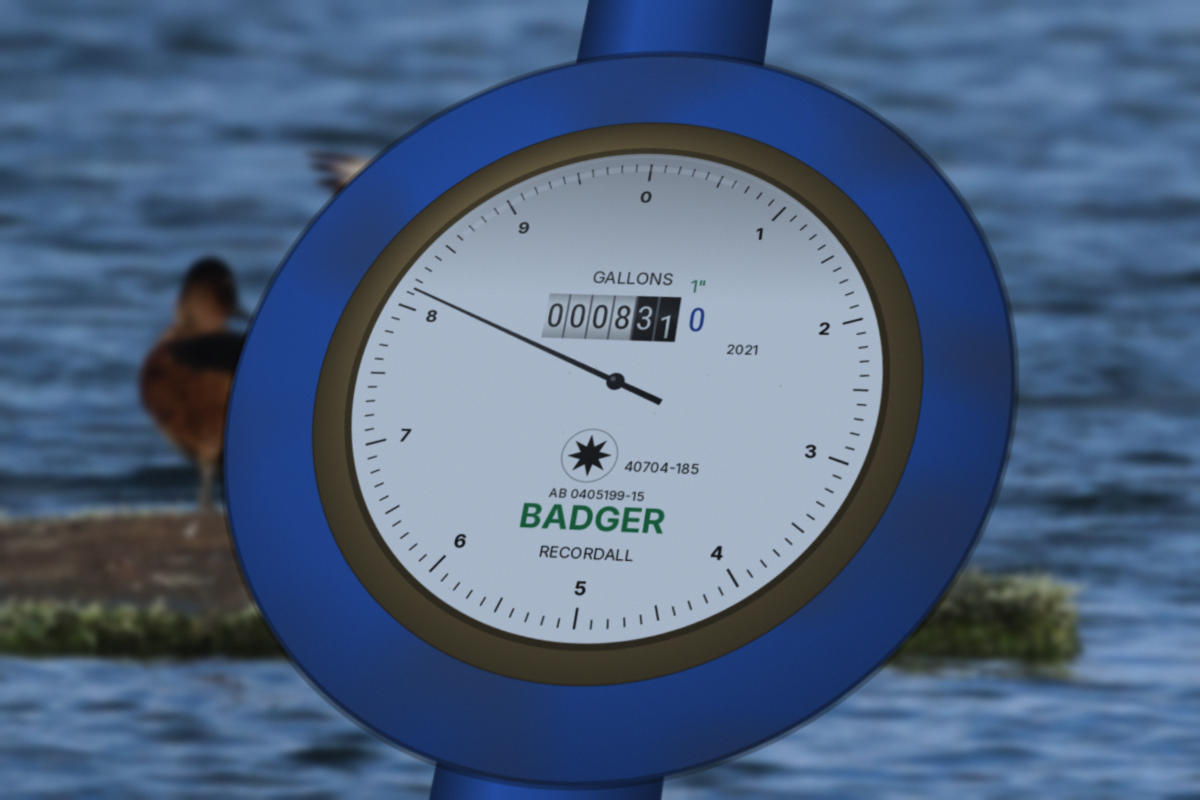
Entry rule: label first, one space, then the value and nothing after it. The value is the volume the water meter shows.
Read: 8308.1 gal
